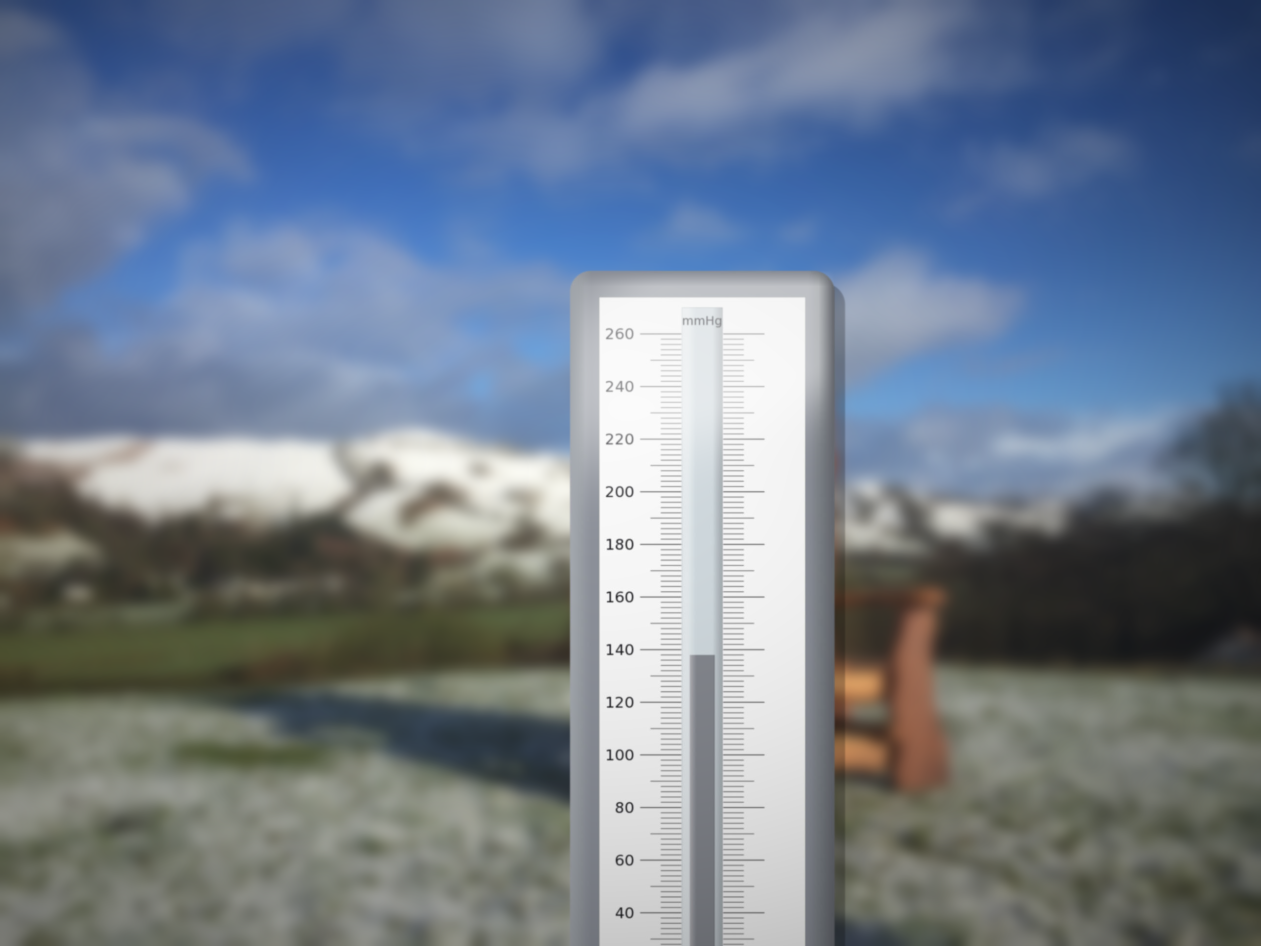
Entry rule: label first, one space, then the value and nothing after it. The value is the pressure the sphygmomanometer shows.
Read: 138 mmHg
